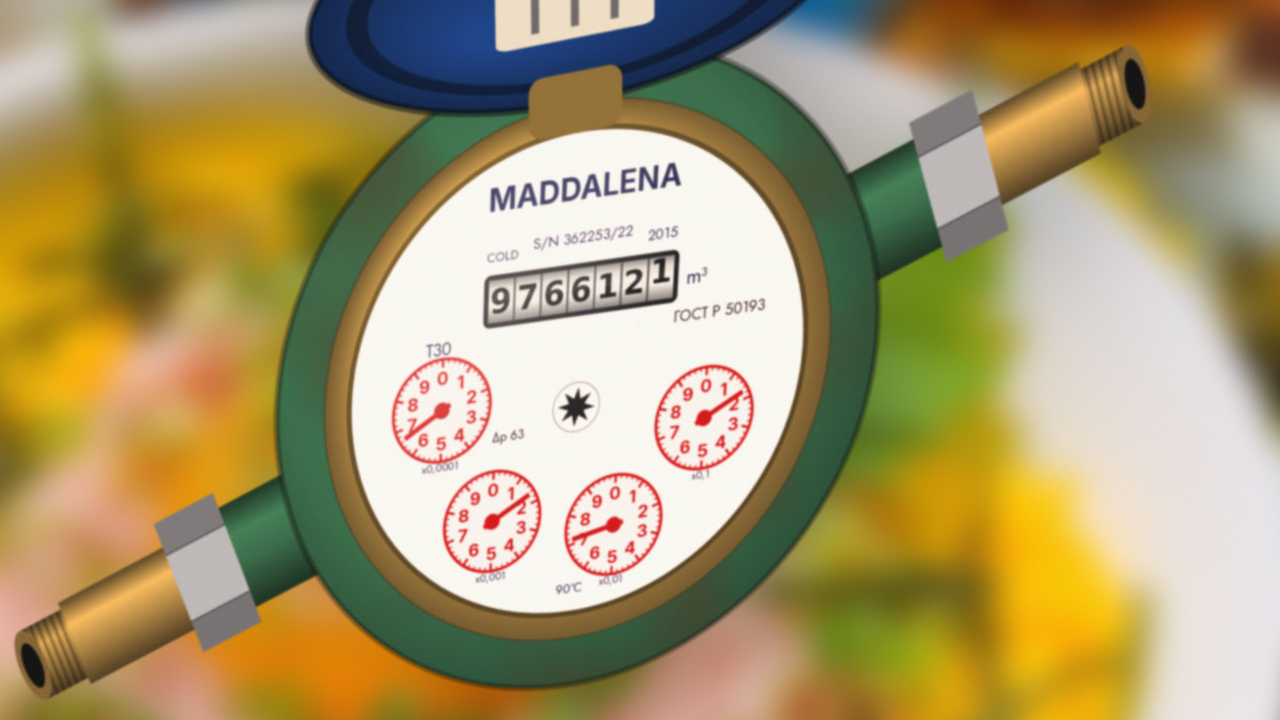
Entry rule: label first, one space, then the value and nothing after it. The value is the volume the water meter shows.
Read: 9766121.1716 m³
